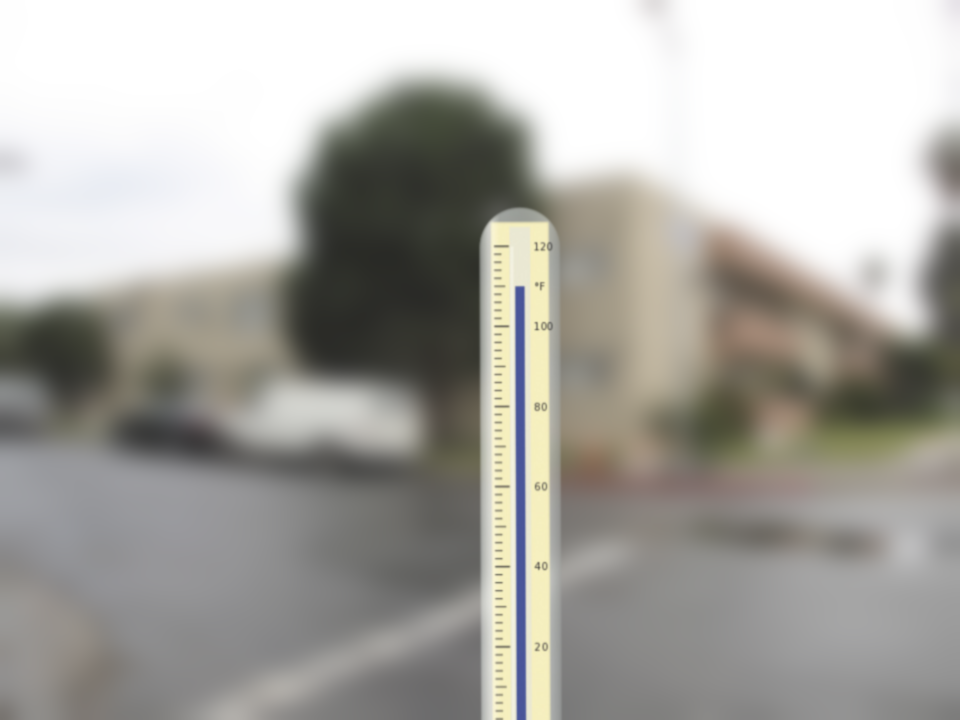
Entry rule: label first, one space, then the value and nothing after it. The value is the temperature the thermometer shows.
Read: 110 °F
